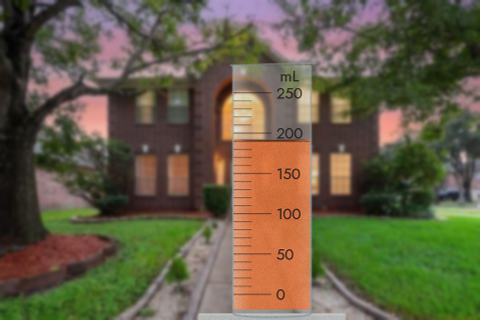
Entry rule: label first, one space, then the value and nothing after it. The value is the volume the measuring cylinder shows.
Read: 190 mL
